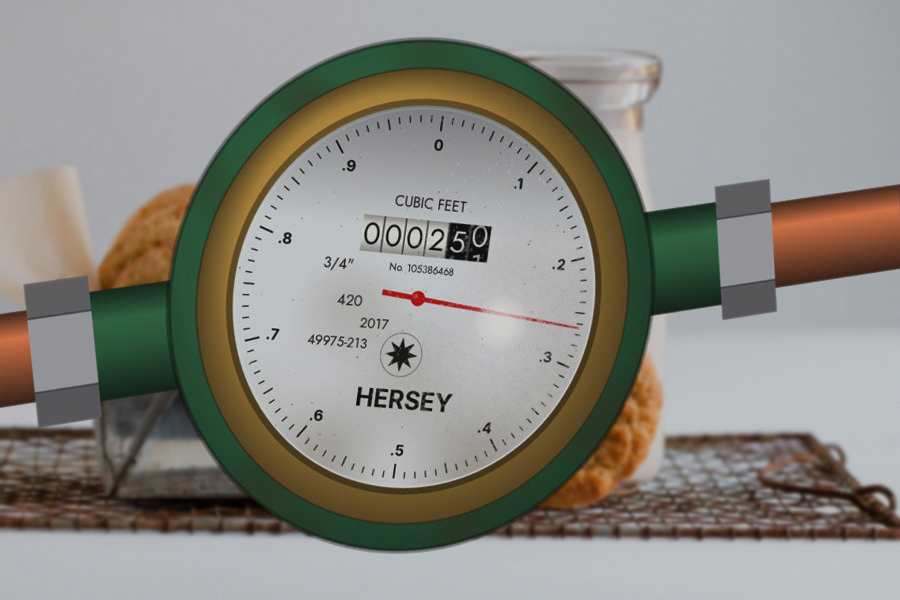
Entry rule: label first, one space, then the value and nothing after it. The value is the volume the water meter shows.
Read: 250.26 ft³
